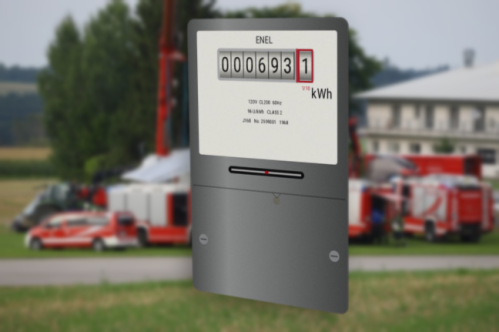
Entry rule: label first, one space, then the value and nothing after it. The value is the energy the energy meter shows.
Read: 693.1 kWh
